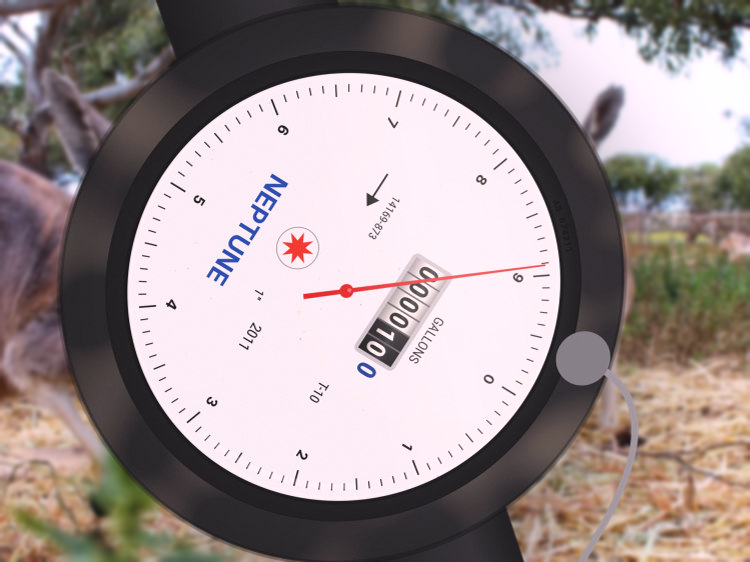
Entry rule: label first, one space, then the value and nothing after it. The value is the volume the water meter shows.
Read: 98.9 gal
